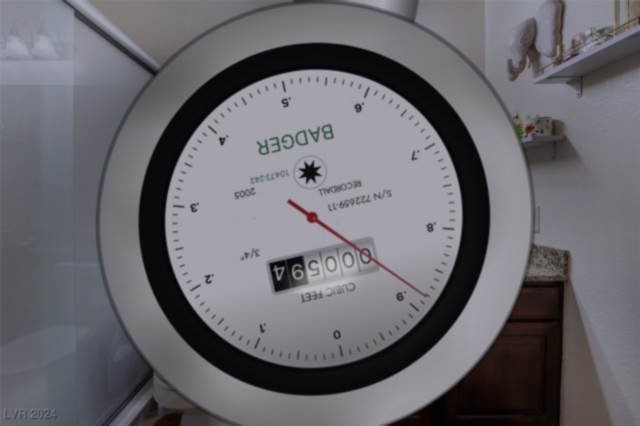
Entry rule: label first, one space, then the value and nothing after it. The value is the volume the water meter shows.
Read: 593.88 ft³
